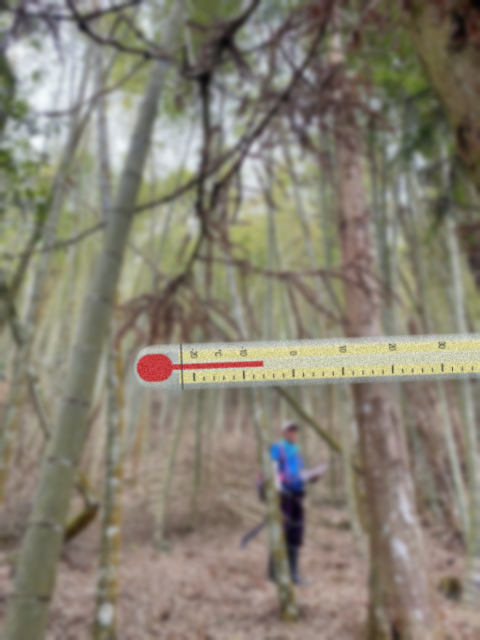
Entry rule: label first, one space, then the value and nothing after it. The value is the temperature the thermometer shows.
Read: -6 °C
